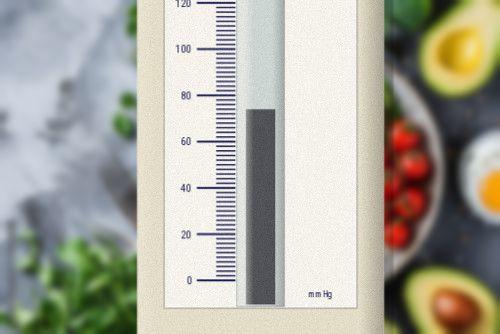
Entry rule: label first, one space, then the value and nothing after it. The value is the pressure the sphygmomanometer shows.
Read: 74 mmHg
